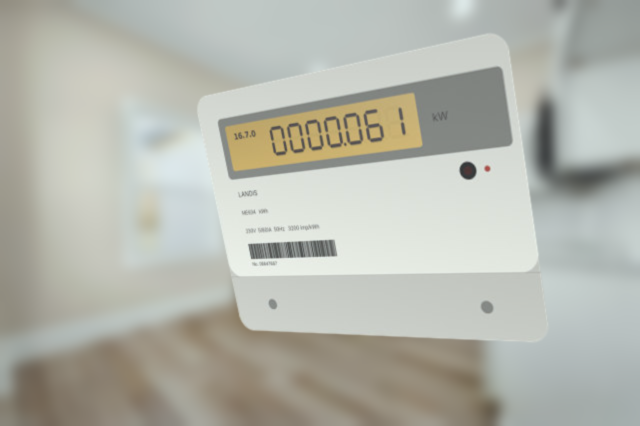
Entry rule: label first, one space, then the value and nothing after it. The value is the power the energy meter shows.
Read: 0.061 kW
